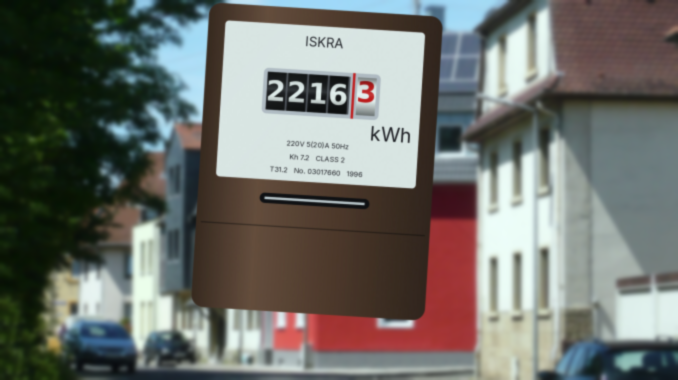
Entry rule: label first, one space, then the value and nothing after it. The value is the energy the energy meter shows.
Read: 2216.3 kWh
